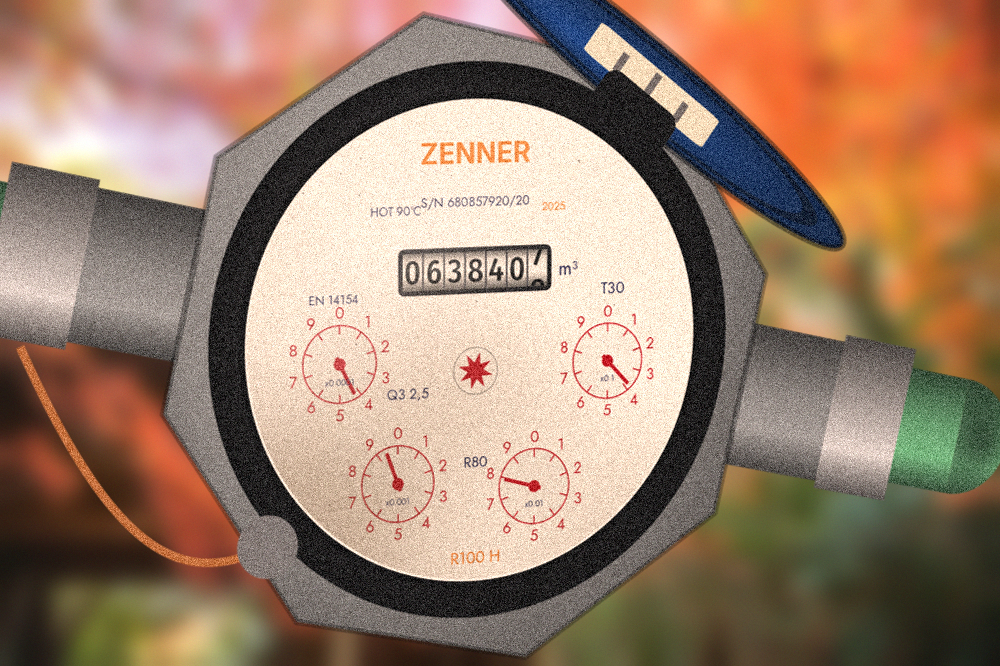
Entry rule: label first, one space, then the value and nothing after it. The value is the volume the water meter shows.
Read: 638407.3794 m³
